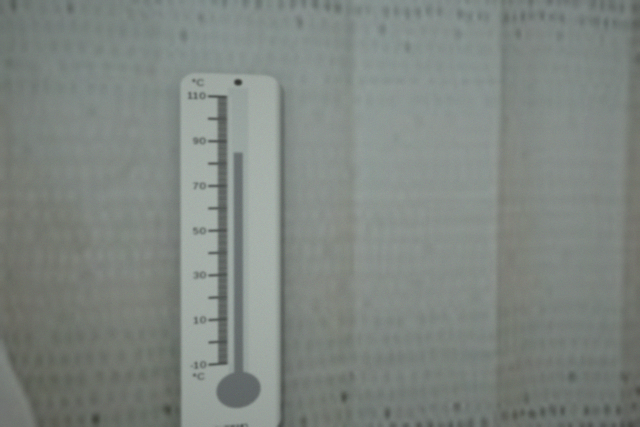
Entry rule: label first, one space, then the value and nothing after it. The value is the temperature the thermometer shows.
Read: 85 °C
